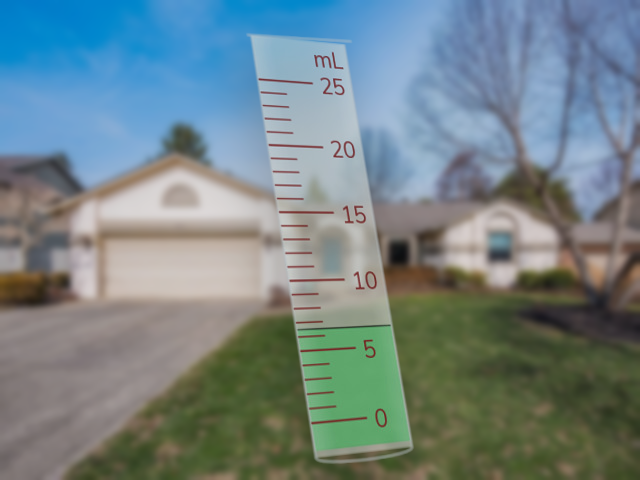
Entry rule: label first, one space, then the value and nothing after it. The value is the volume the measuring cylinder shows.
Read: 6.5 mL
